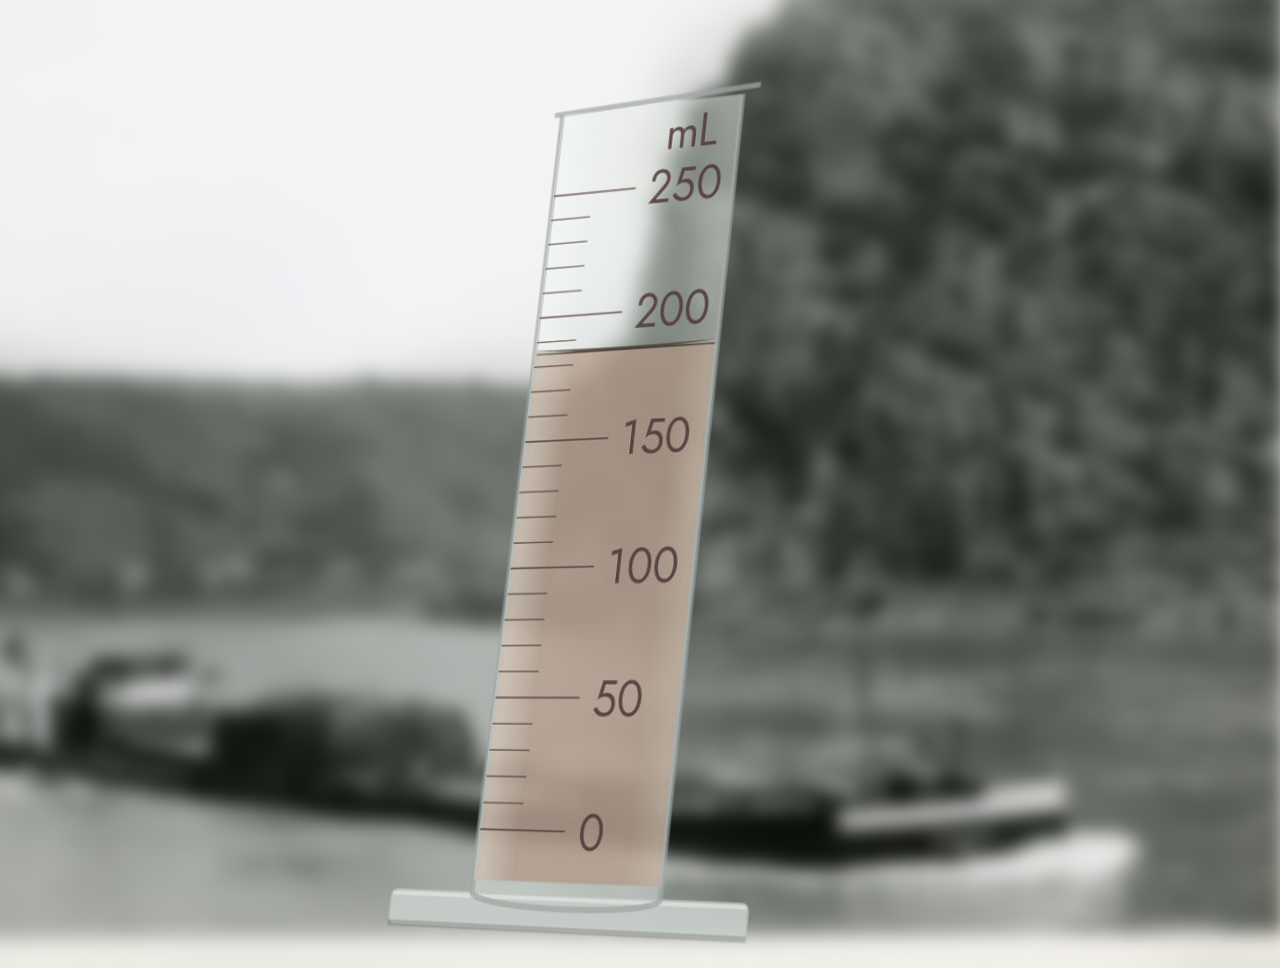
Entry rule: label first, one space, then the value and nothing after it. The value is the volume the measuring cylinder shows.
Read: 185 mL
